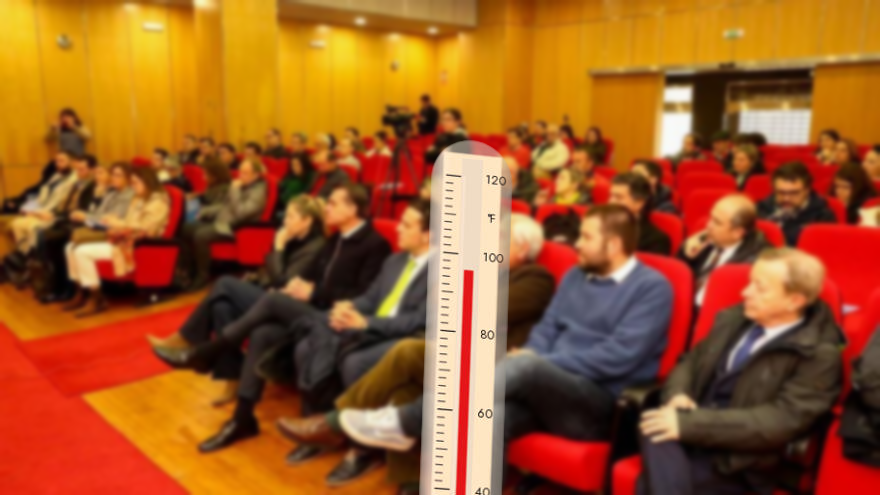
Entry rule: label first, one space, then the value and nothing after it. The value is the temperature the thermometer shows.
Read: 96 °F
